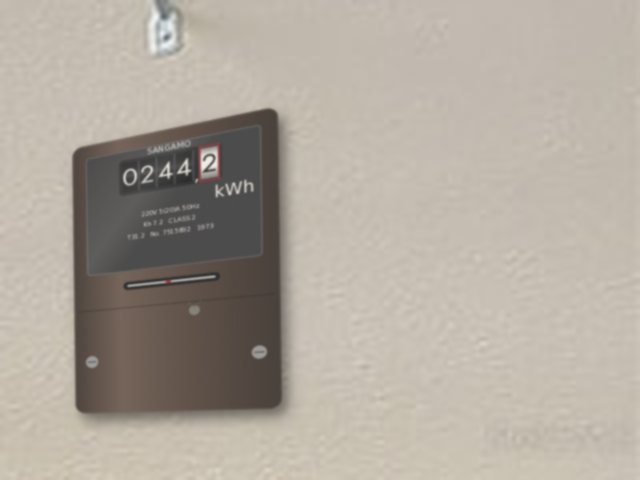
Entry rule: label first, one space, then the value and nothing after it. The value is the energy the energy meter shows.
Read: 244.2 kWh
